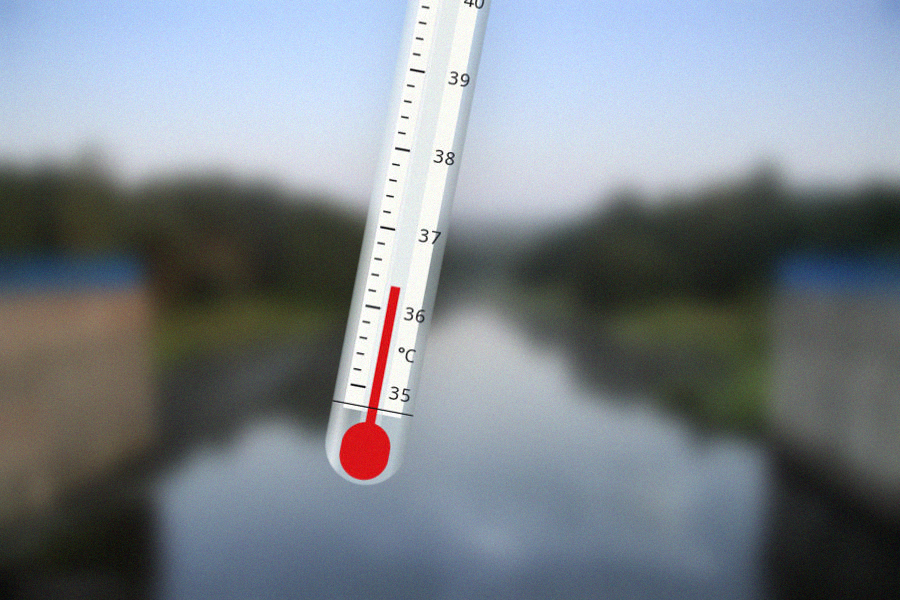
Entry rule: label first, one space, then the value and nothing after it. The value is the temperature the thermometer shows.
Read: 36.3 °C
